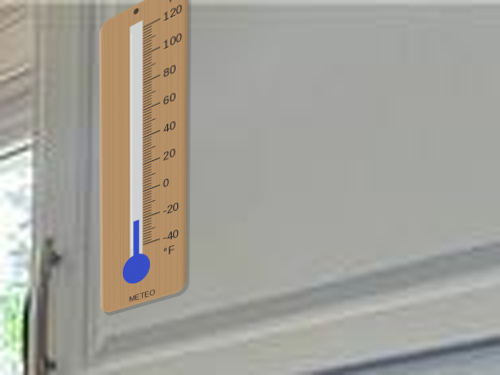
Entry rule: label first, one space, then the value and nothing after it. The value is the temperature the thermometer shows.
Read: -20 °F
